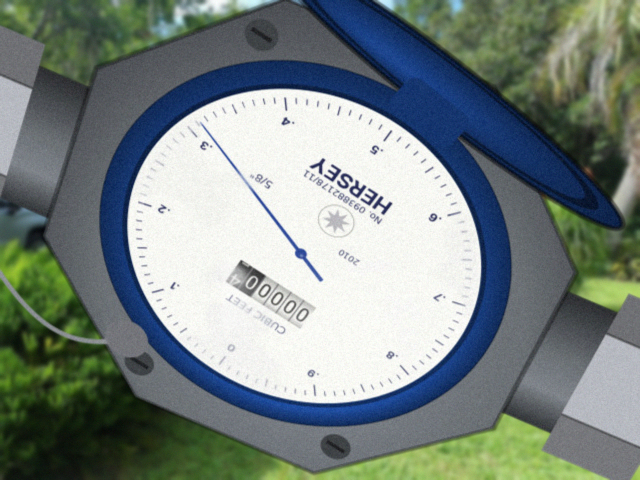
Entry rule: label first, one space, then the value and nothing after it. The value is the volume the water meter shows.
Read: 4.31 ft³
